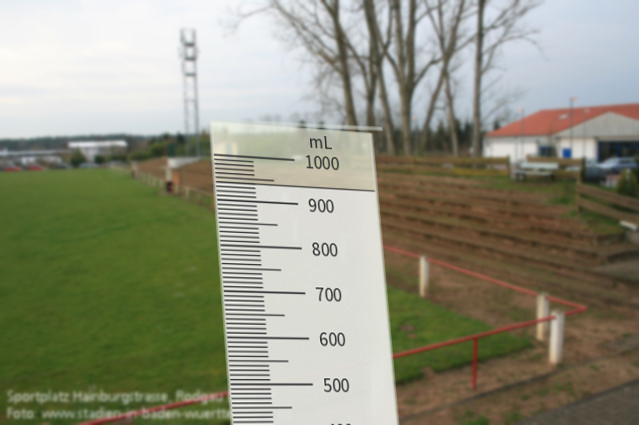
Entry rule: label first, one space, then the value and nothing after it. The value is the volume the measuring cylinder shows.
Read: 940 mL
